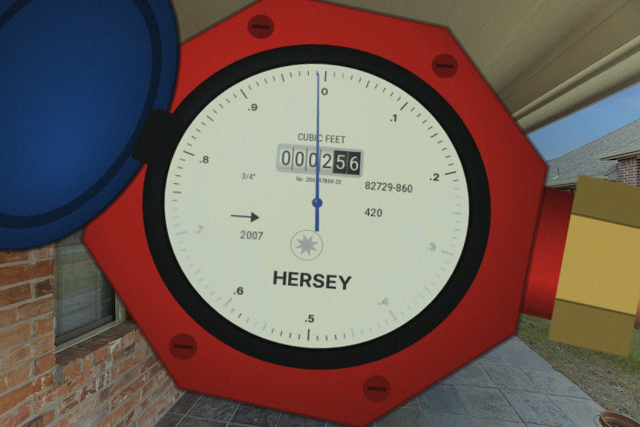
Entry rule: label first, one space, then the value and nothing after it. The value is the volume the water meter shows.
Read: 255.99 ft³
